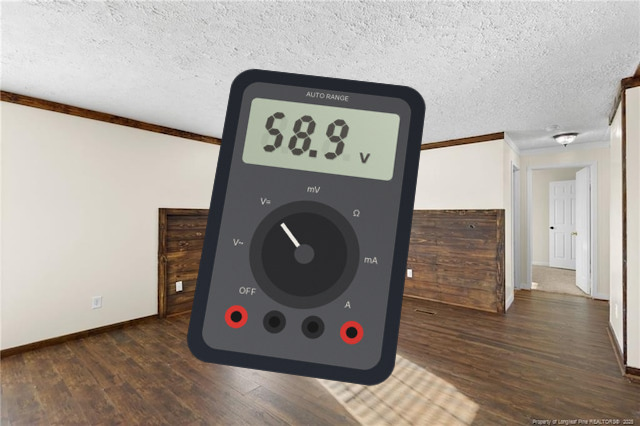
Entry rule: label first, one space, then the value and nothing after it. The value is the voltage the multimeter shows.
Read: 58.9 V
